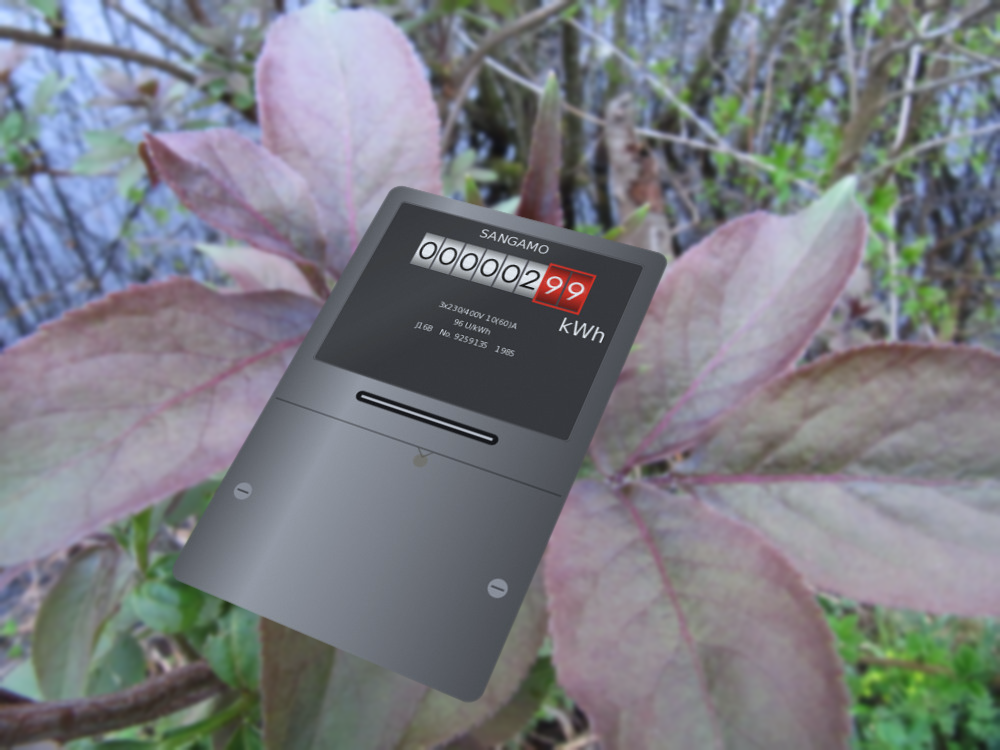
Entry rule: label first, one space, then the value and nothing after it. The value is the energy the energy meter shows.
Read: 2.99 kWh
